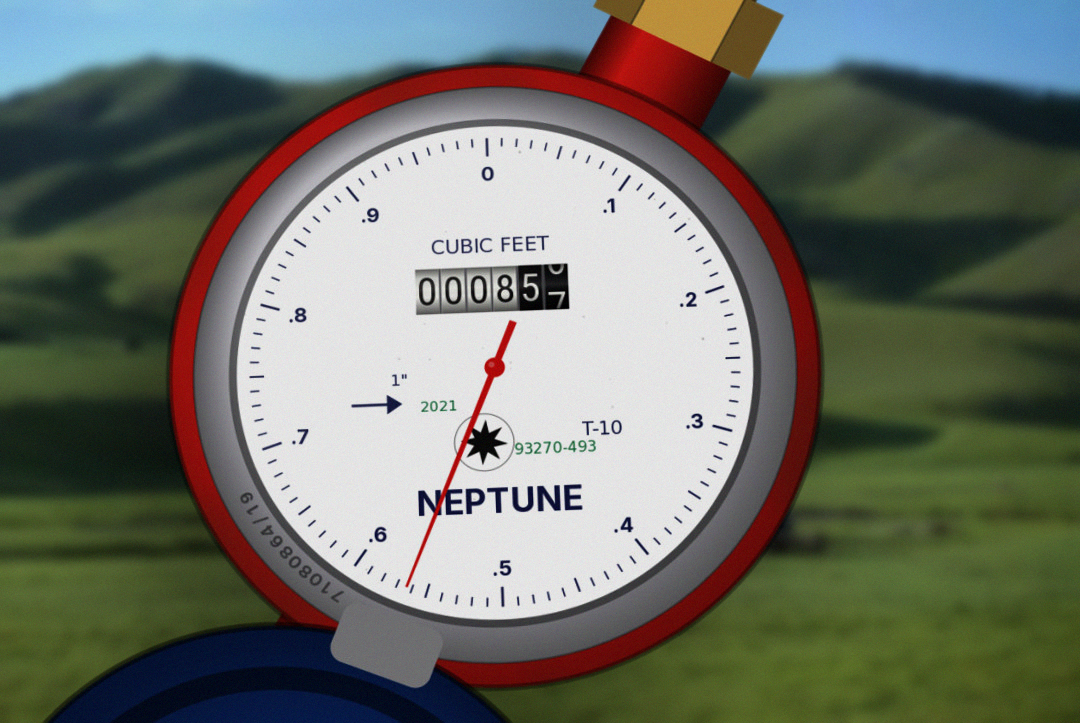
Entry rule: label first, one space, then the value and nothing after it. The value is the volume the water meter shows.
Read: 856.56 ft³
